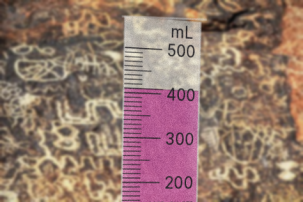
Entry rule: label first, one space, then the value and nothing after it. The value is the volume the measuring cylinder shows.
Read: 410 mL
